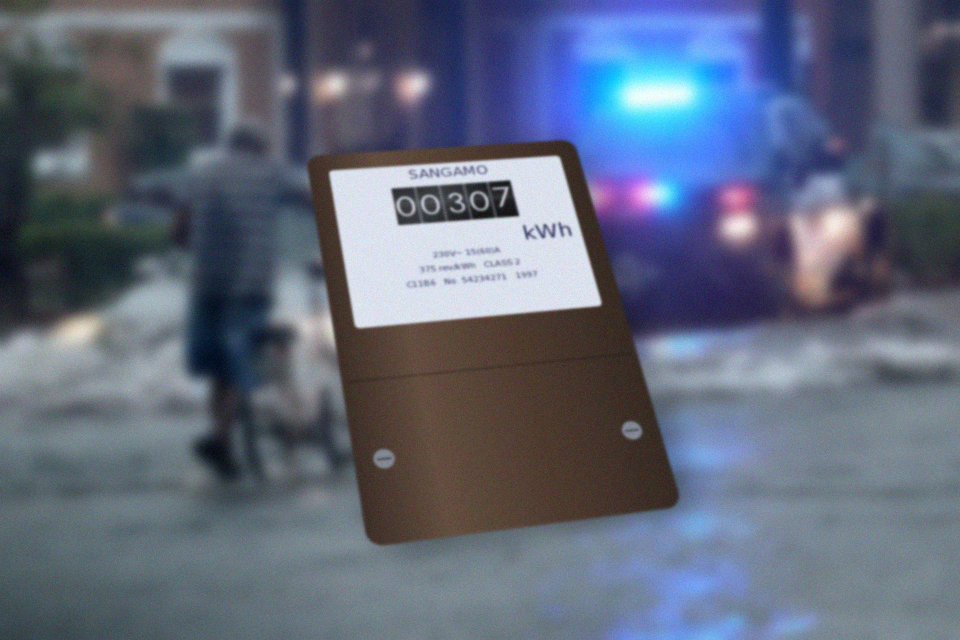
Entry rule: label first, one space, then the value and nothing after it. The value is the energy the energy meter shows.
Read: 307 kWh
